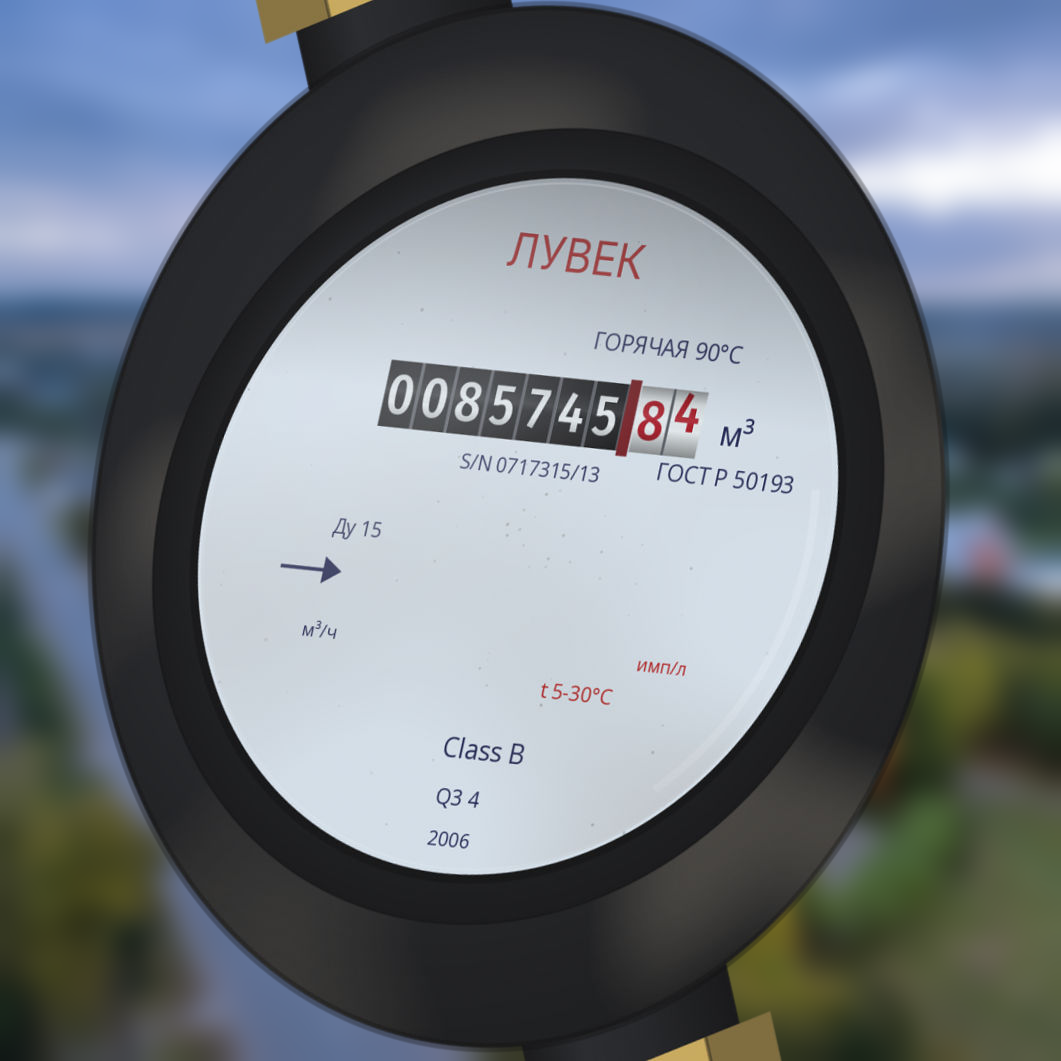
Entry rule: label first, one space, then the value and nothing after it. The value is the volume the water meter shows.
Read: 85745.84 m³
